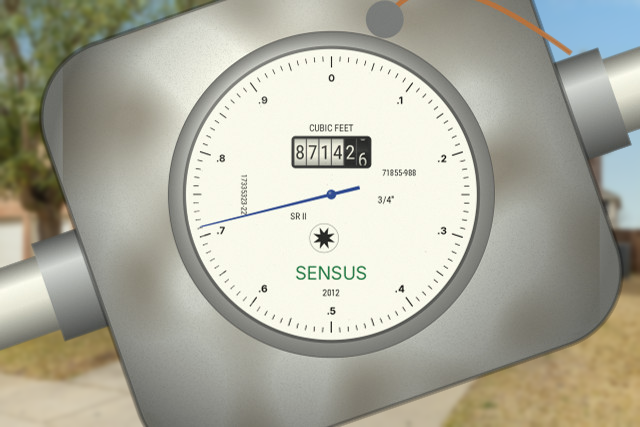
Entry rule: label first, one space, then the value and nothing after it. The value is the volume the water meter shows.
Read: 871425.71 ft³
